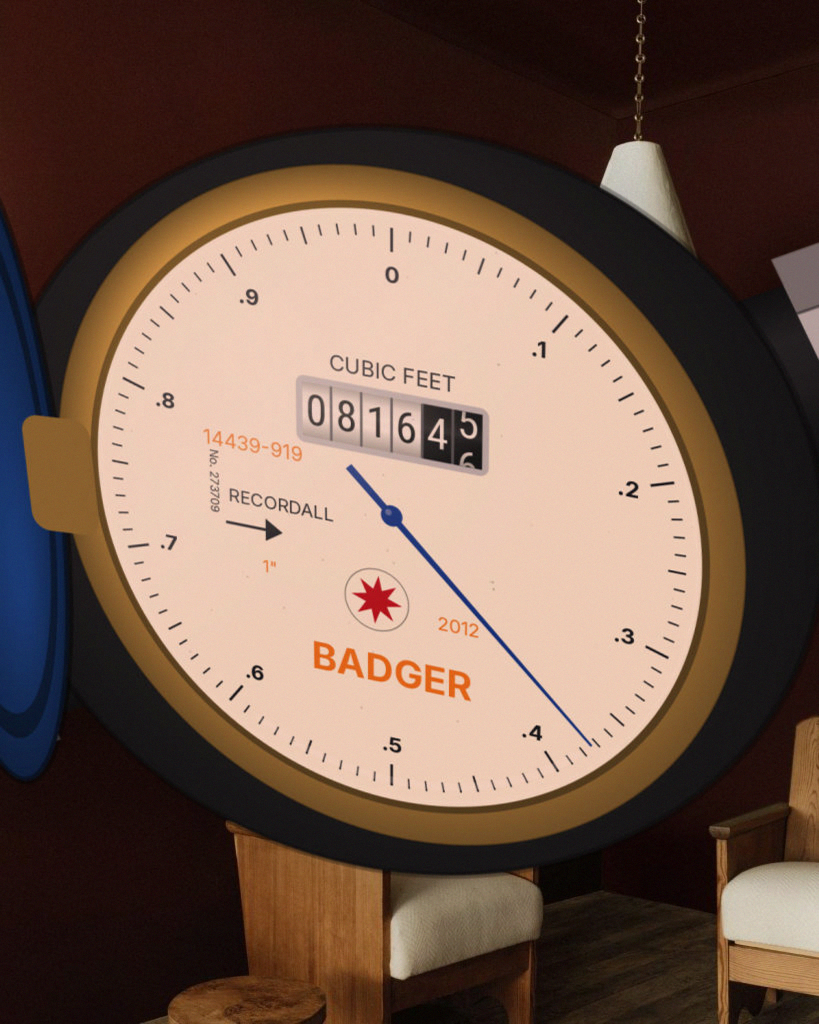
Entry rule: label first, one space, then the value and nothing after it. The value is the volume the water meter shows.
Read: 81645.37 ft³
